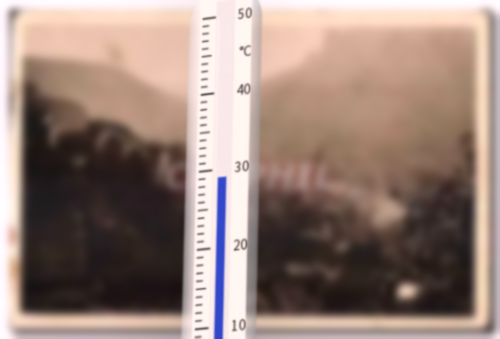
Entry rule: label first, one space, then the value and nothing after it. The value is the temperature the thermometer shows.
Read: 29 °C
